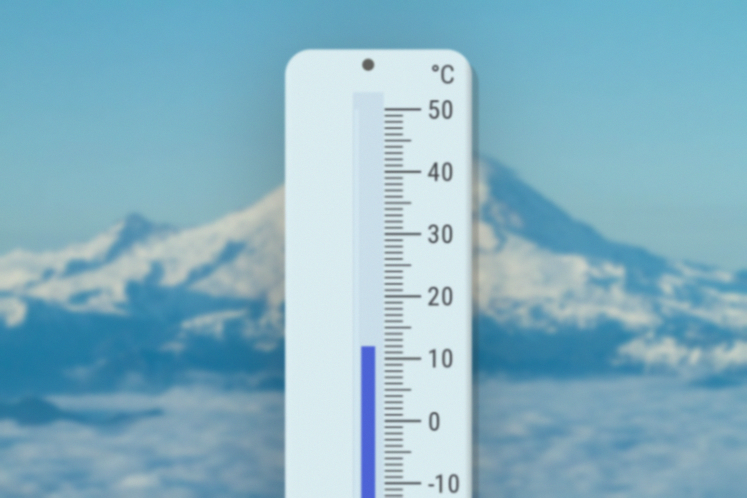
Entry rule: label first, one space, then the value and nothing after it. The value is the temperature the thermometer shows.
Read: 12 °C
